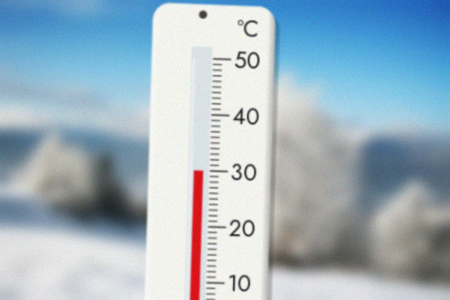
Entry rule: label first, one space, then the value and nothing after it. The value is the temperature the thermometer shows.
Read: 30 °C
